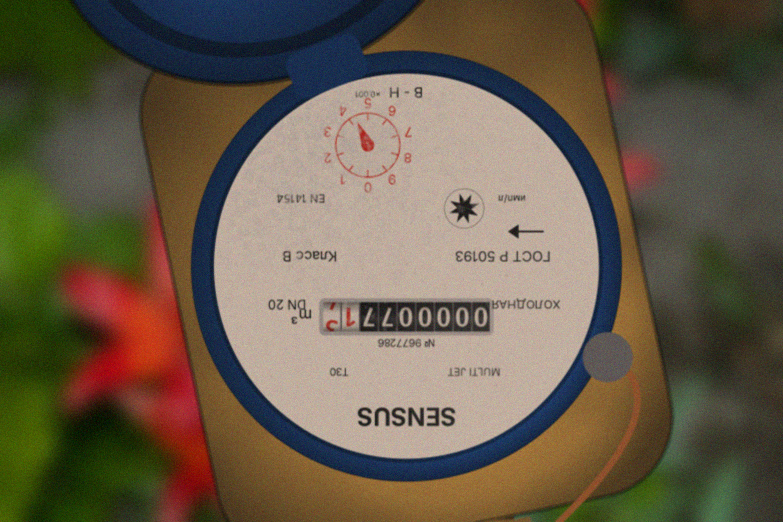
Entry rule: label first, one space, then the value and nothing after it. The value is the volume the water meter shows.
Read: 77.134 m³
